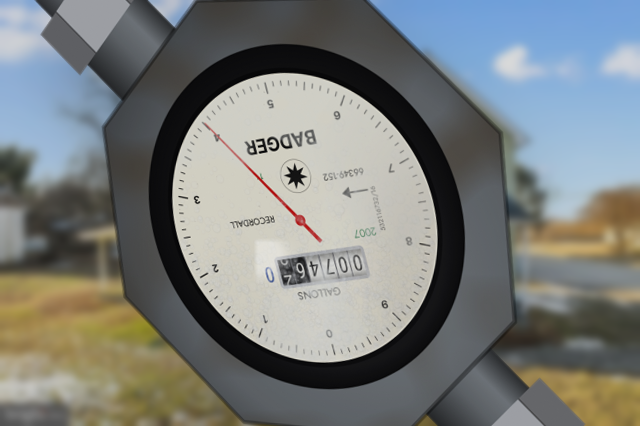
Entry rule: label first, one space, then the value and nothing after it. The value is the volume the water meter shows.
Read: 74624.0 gal
